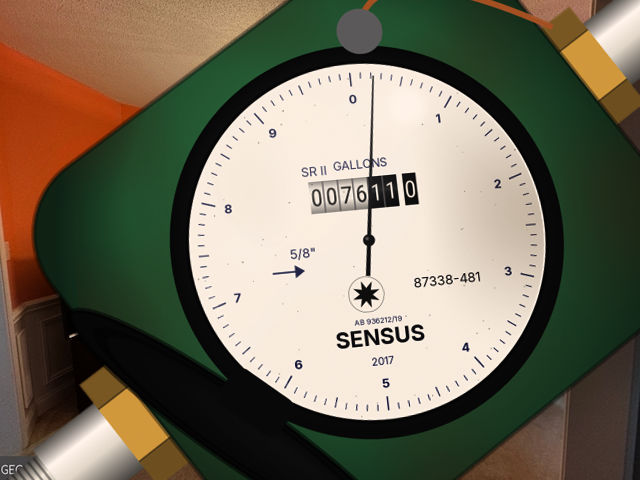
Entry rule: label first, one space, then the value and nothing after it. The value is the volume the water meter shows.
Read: 76110.2 gal
